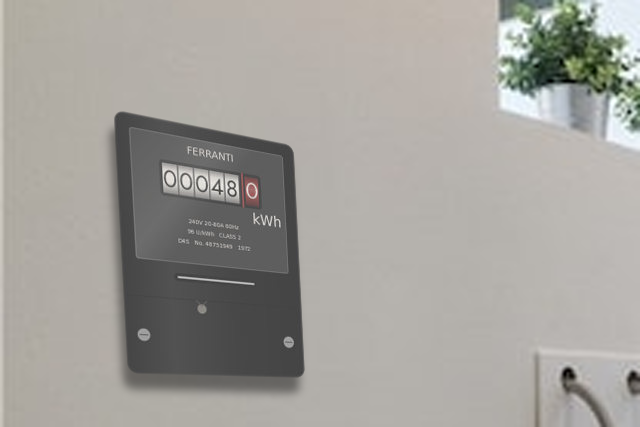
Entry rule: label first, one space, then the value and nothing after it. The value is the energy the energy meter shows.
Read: 48.0 kWh
